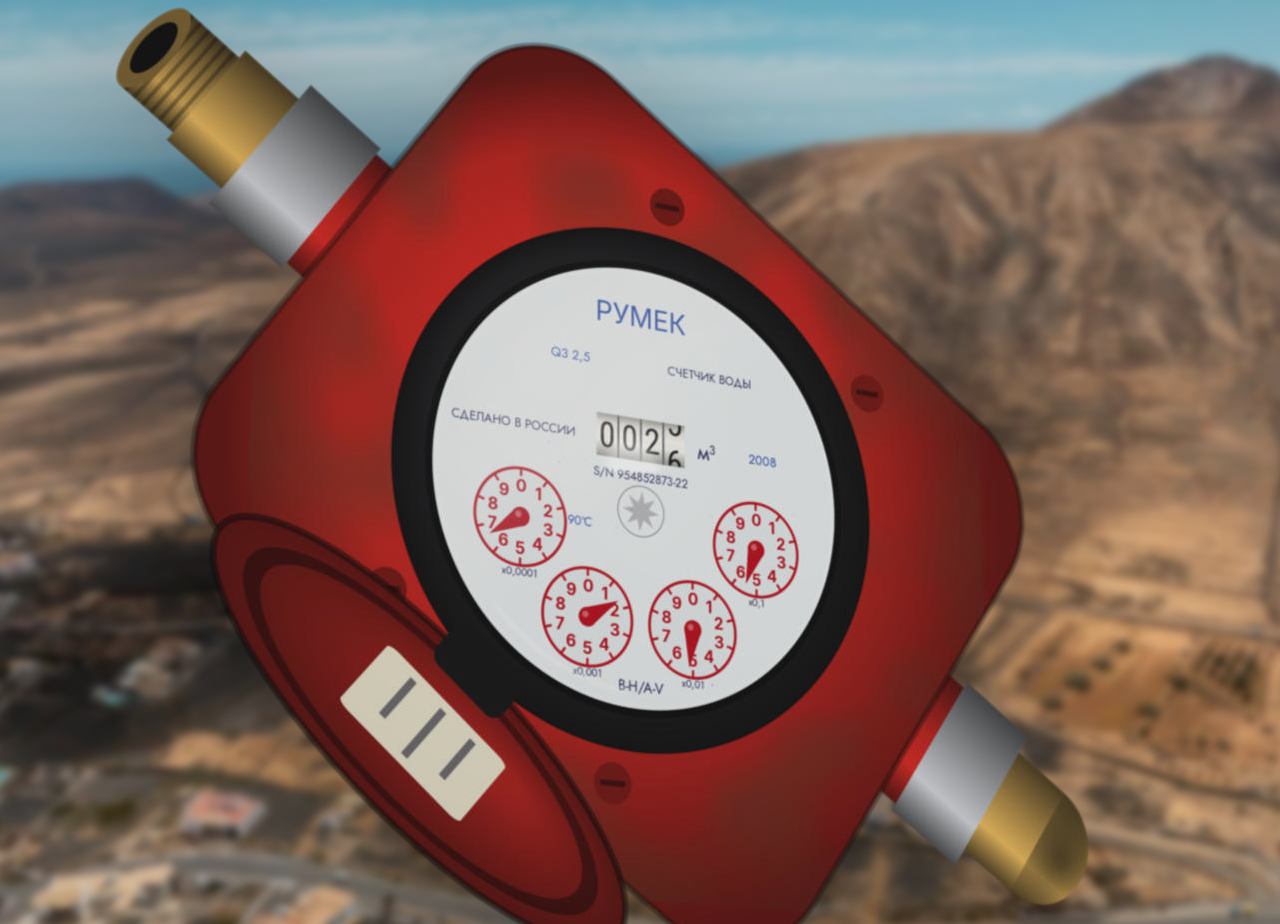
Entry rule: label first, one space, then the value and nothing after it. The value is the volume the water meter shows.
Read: 25.5516 m³
